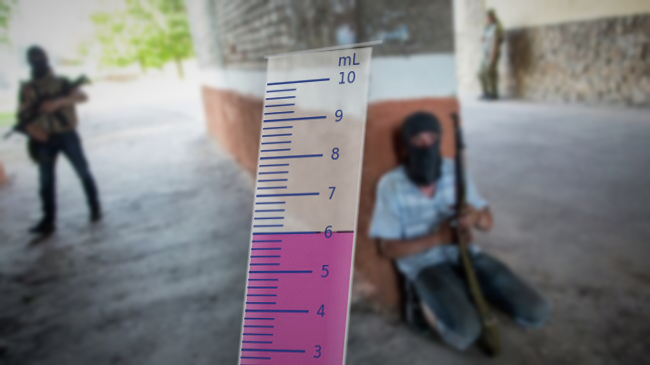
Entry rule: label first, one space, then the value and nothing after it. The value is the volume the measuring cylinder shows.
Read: 6 mL
